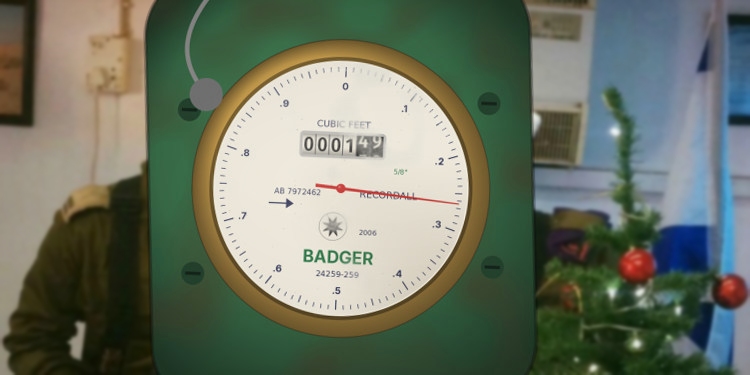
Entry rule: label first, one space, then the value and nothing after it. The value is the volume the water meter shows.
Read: 149.26 ft³
